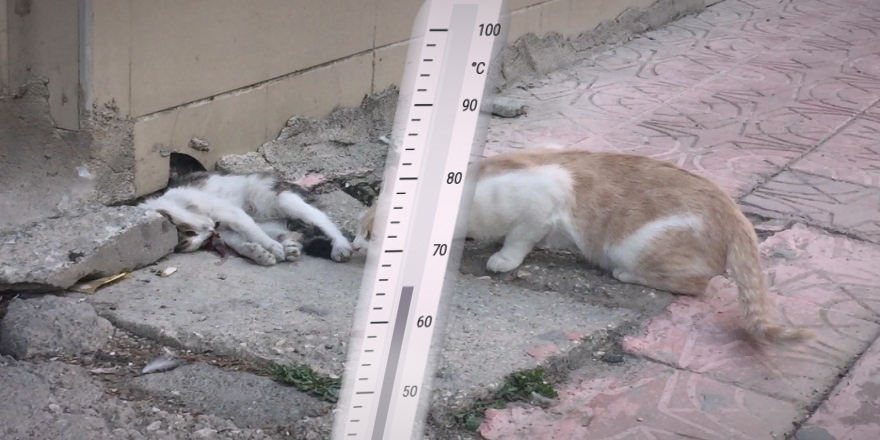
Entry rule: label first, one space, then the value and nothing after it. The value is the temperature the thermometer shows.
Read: 65 °C
